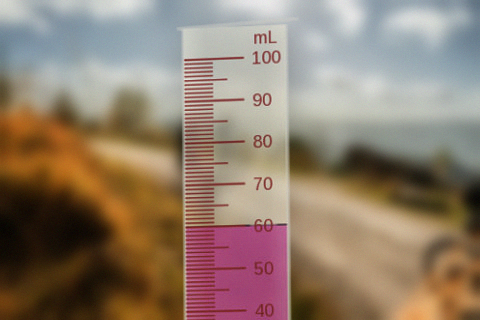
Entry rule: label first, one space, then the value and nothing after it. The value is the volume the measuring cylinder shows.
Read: 60 mL
